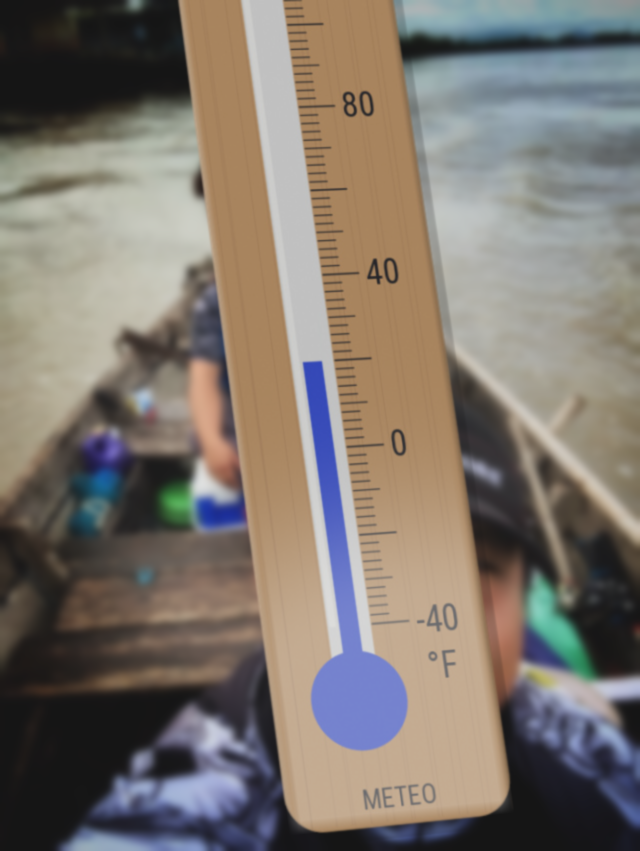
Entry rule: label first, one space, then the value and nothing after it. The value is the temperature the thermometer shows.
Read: 20 °F
